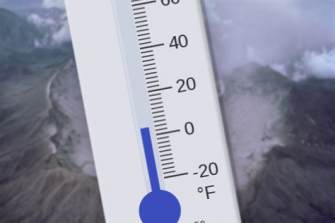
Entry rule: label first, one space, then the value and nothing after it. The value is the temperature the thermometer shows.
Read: 4 °F
